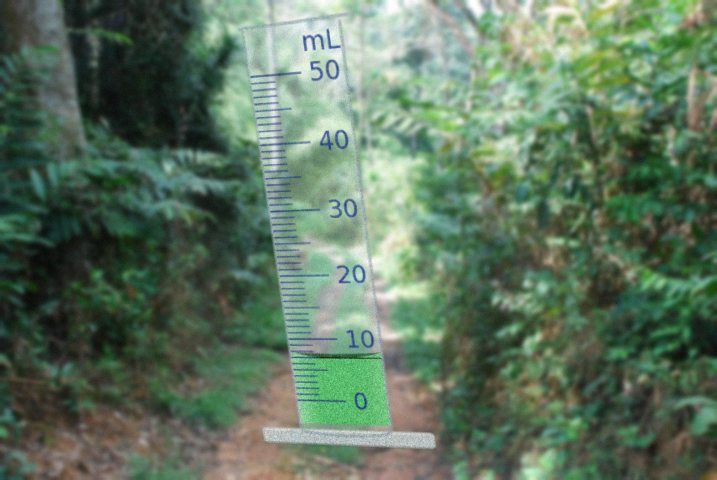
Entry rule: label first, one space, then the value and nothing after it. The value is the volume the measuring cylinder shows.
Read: 7 mL
